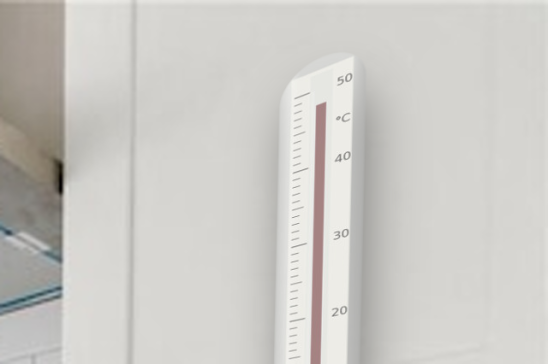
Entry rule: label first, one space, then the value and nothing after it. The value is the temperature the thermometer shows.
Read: 48 °C
